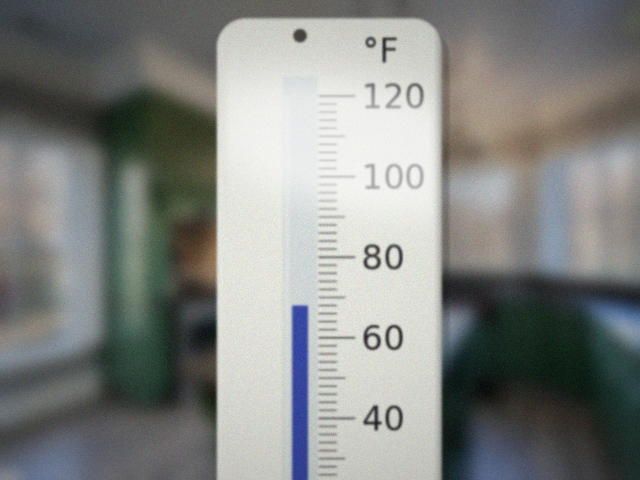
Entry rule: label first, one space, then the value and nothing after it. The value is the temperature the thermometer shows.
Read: 68 °F
